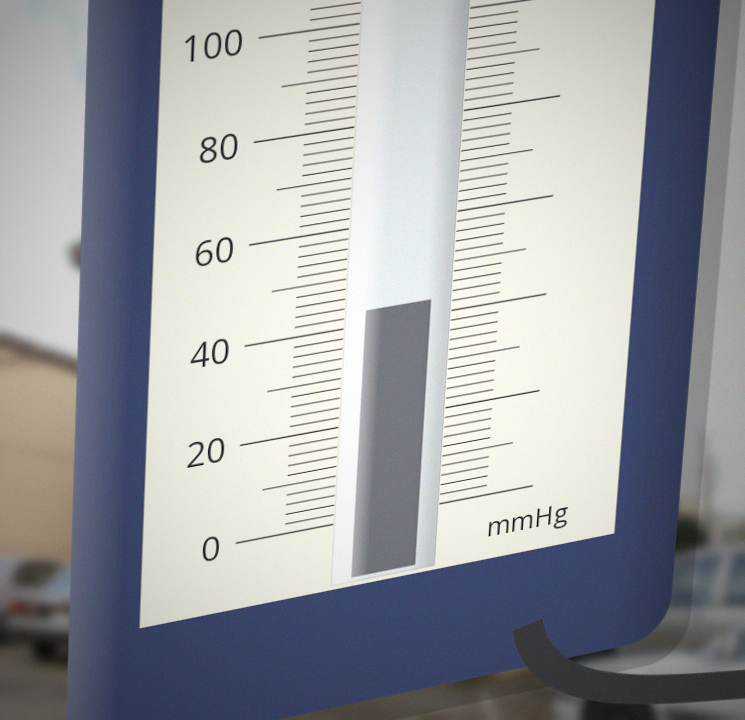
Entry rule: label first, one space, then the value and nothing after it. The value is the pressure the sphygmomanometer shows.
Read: 43 mmHg
